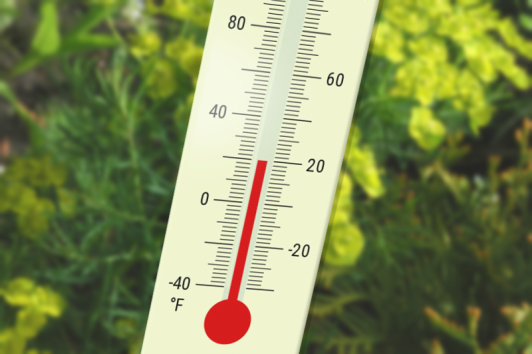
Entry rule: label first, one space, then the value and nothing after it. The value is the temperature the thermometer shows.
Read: 20 °F
